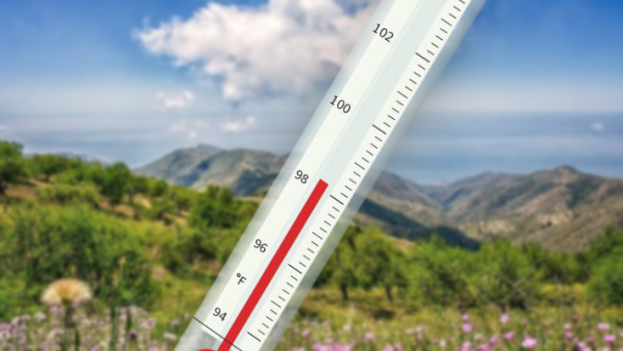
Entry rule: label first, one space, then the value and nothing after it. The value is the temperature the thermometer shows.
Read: 98.2 °F
